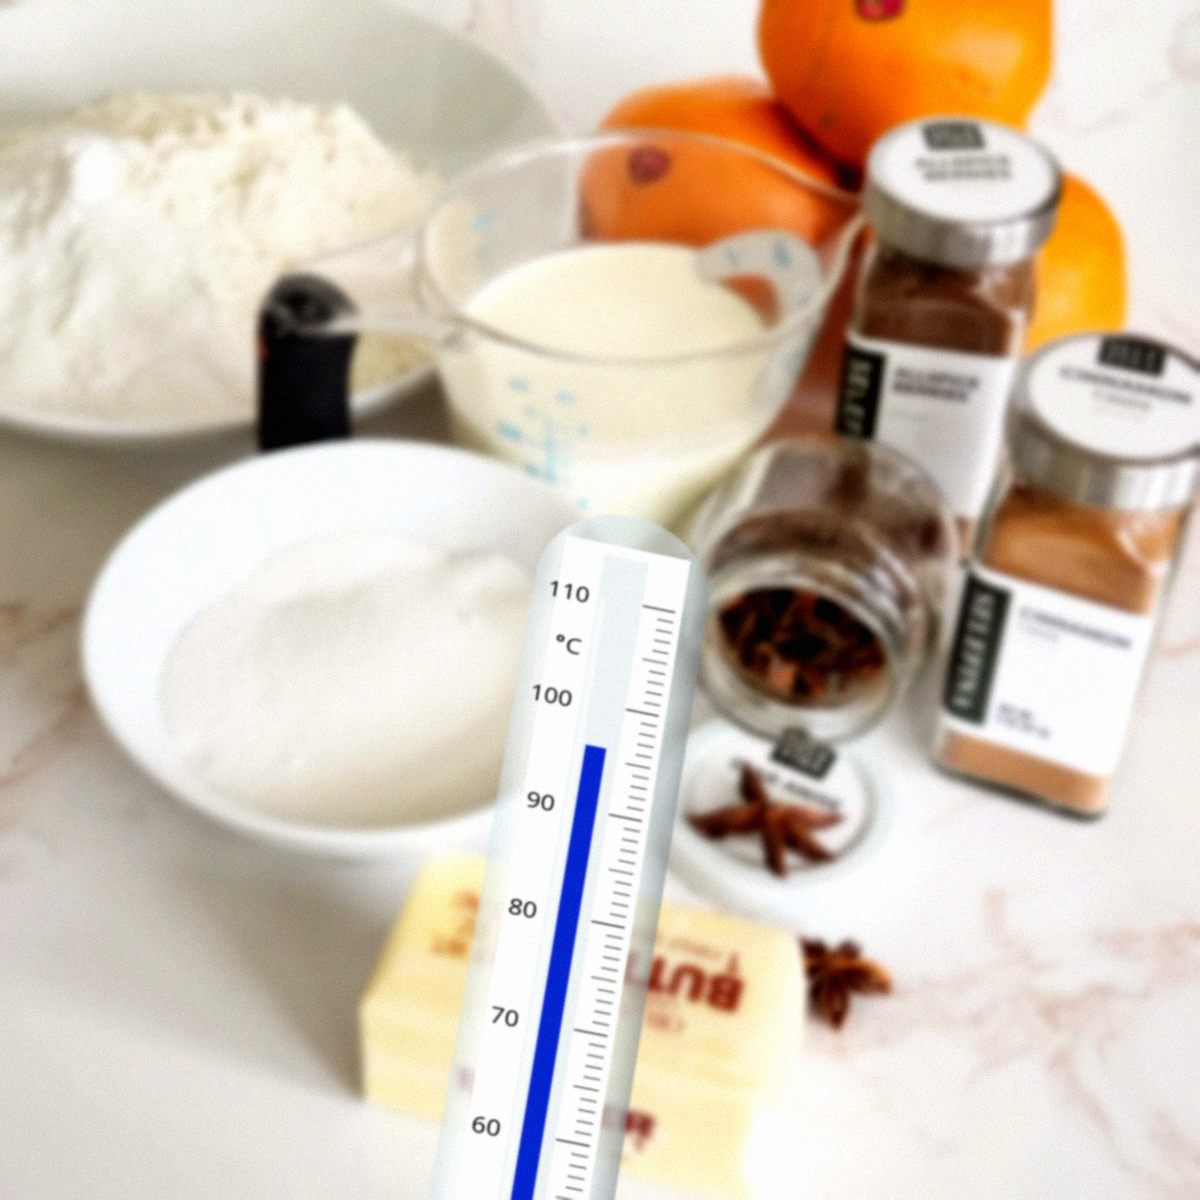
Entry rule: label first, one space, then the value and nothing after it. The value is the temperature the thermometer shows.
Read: 96 °C
